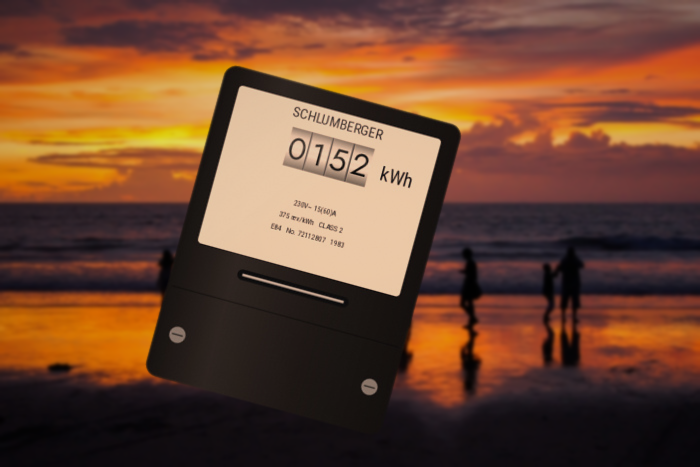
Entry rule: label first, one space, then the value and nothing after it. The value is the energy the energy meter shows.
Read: 152 kWh
